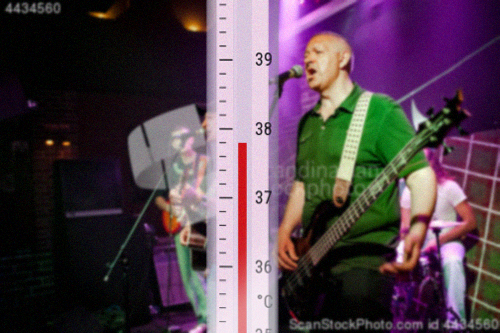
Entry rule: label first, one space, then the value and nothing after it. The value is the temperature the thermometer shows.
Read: 37.8 °C
